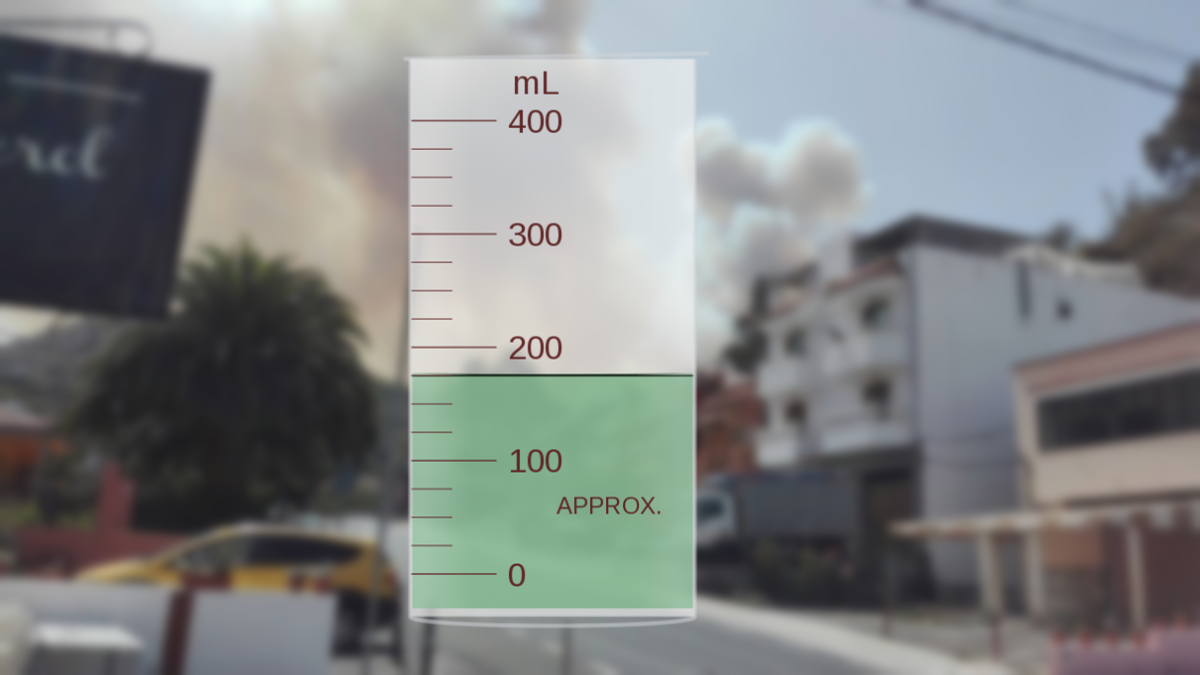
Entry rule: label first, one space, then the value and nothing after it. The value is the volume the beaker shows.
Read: 175 mL
